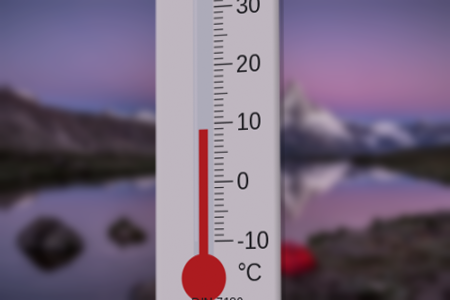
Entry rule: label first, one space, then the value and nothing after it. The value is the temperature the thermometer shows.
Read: 9 °C
